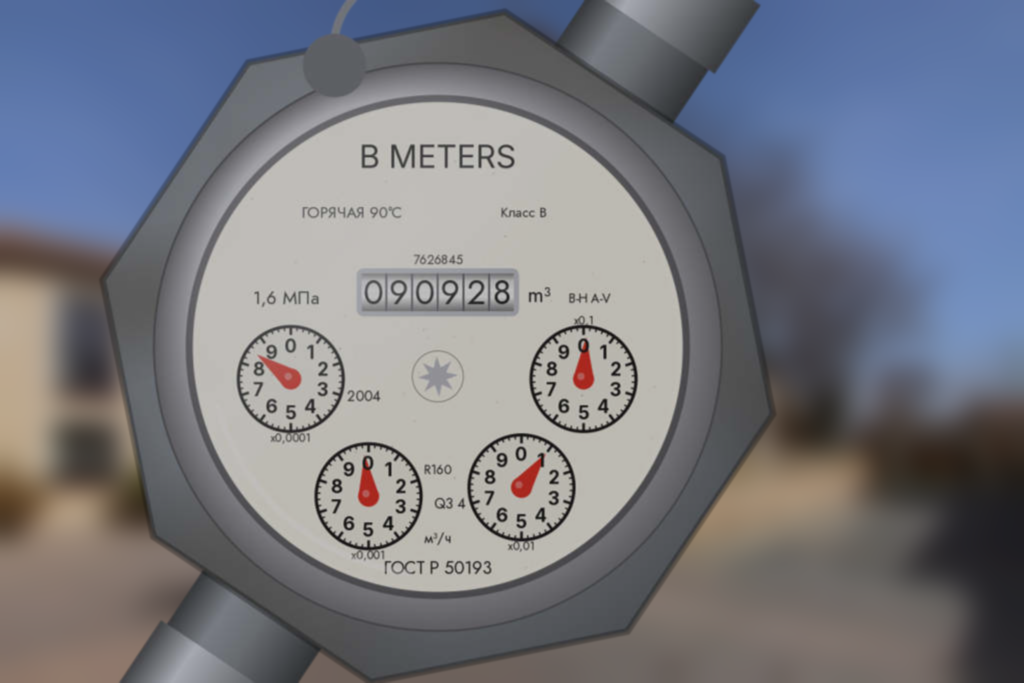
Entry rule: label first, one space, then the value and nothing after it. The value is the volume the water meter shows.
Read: 90928.0098 m³
